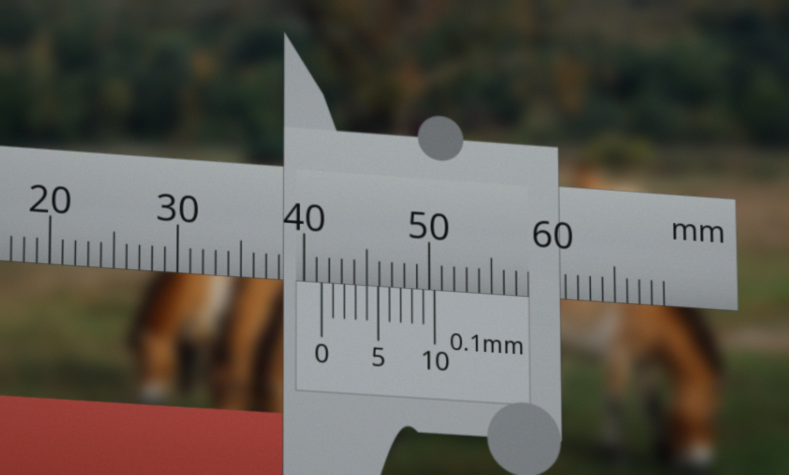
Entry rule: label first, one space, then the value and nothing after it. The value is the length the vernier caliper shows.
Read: 41.4 mm
